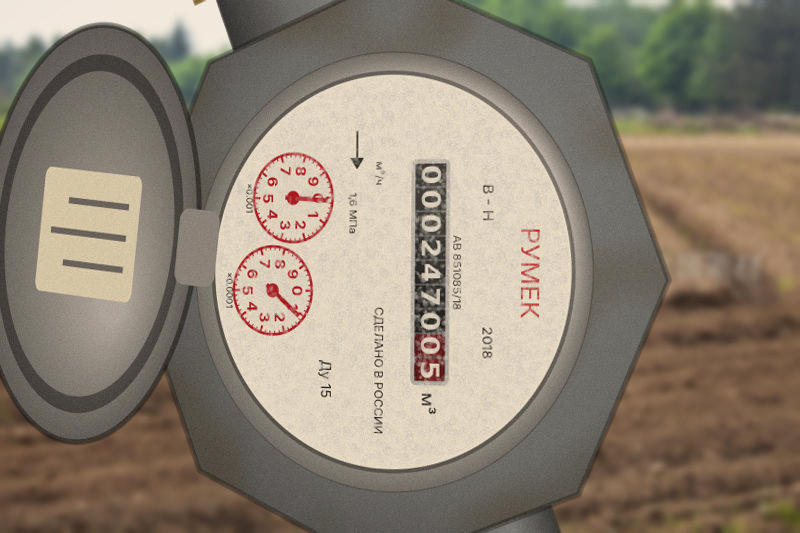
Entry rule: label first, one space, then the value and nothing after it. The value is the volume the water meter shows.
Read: 2470.0501 m³
